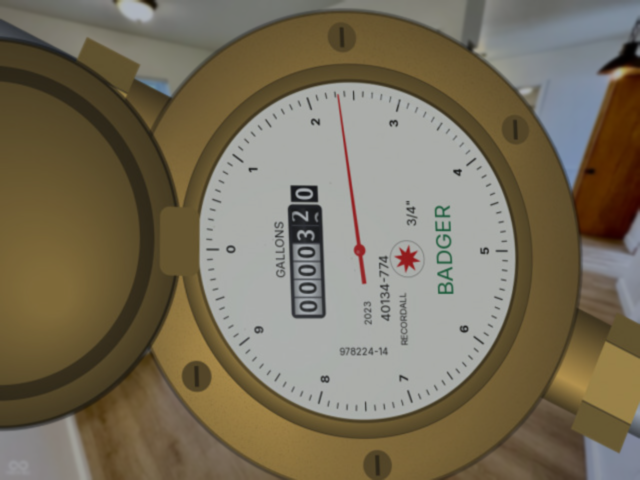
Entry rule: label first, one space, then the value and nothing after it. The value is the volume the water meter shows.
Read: 322.3 gal
